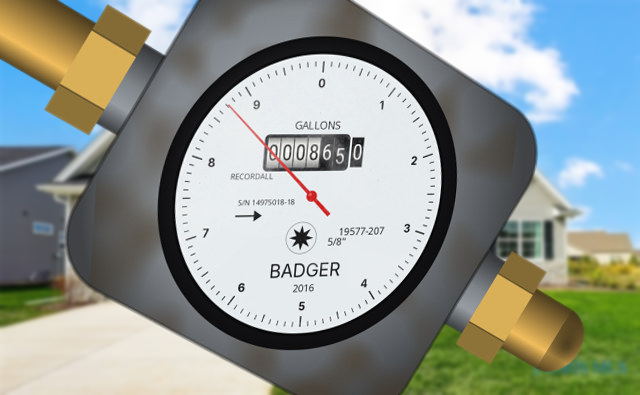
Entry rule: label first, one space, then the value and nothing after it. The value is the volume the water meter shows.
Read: 8648.7 gal
